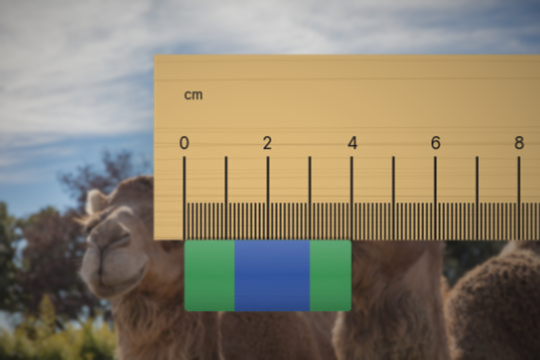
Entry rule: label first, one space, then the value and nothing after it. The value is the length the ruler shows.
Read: 4 cm
